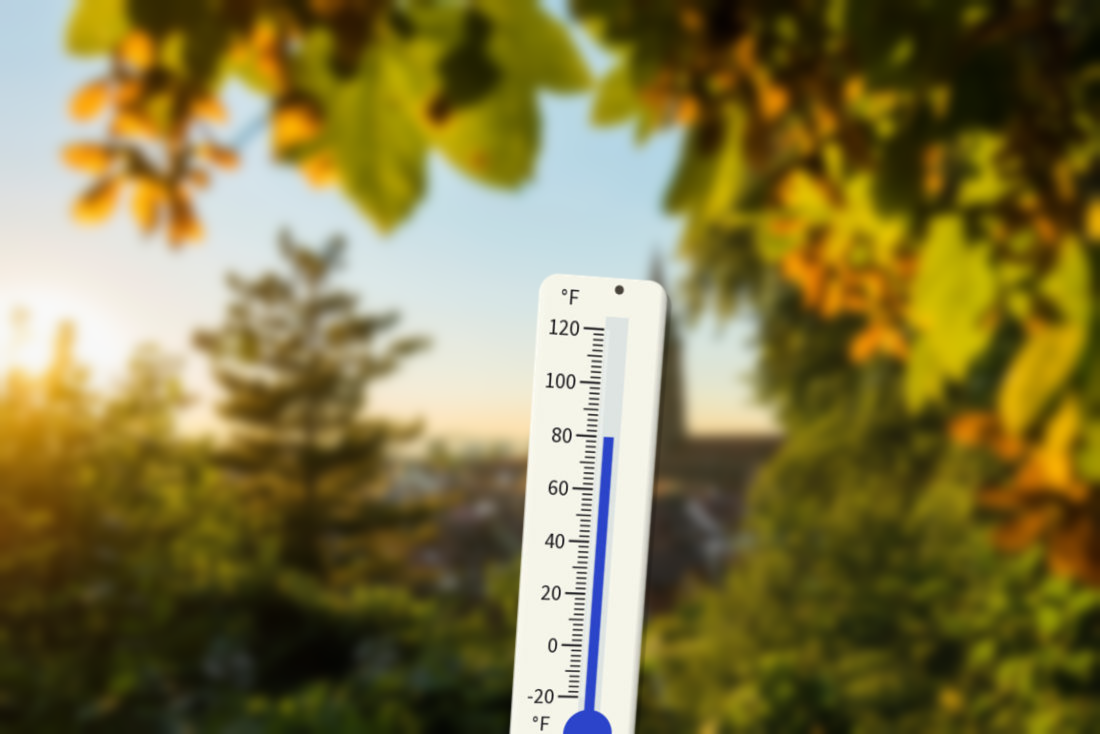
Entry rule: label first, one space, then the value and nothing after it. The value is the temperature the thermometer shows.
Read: 80 °F
